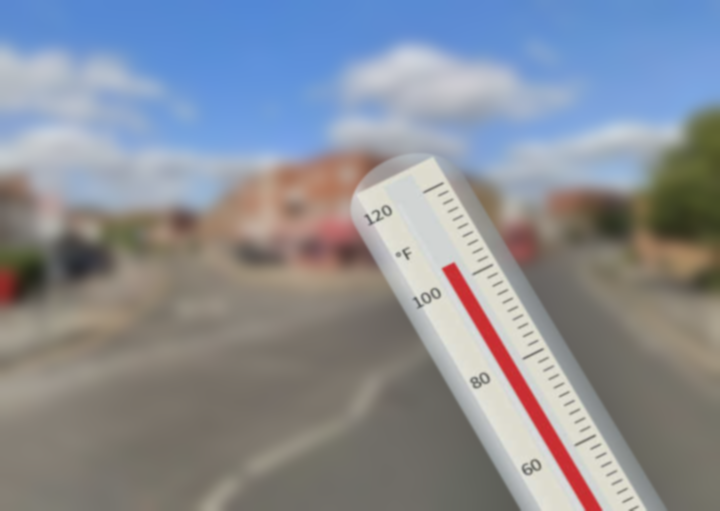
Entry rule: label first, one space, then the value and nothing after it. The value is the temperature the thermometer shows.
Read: 104 °F
